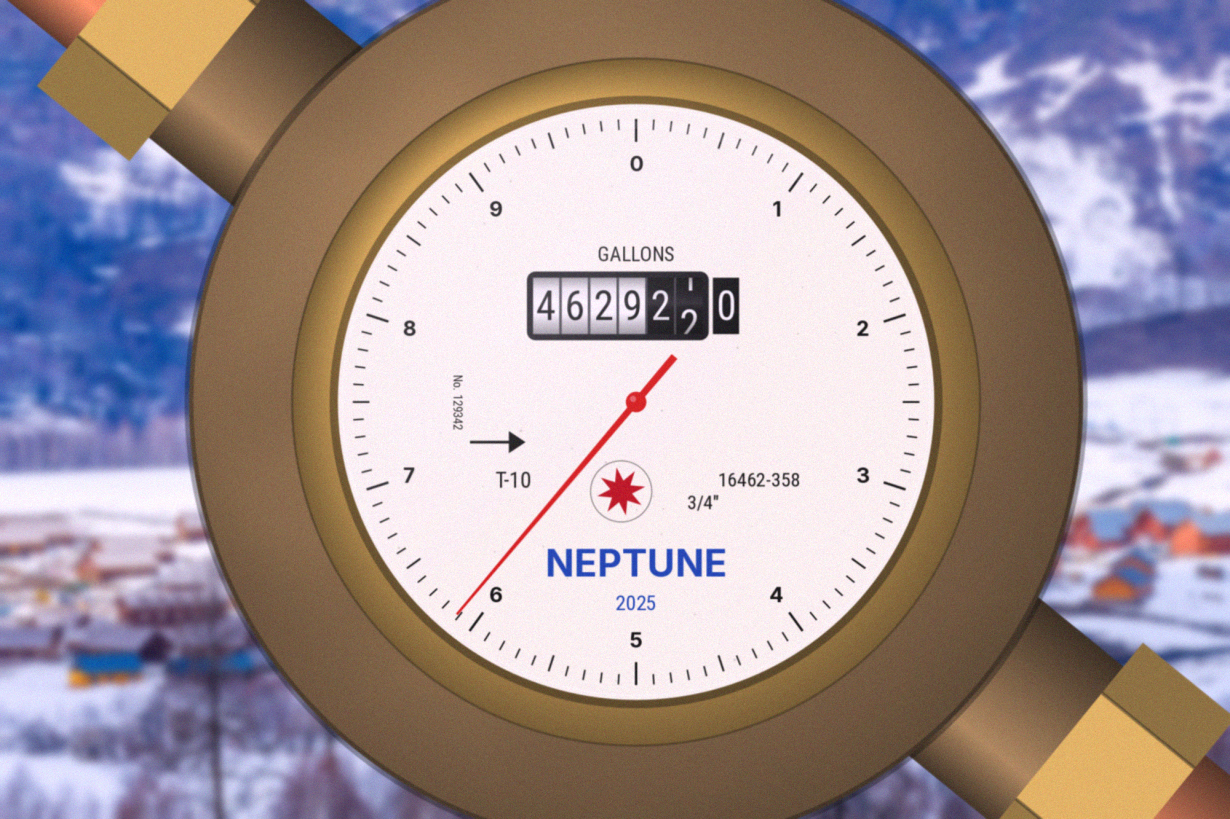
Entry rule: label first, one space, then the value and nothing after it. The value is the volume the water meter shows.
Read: 4629216.1 gal
